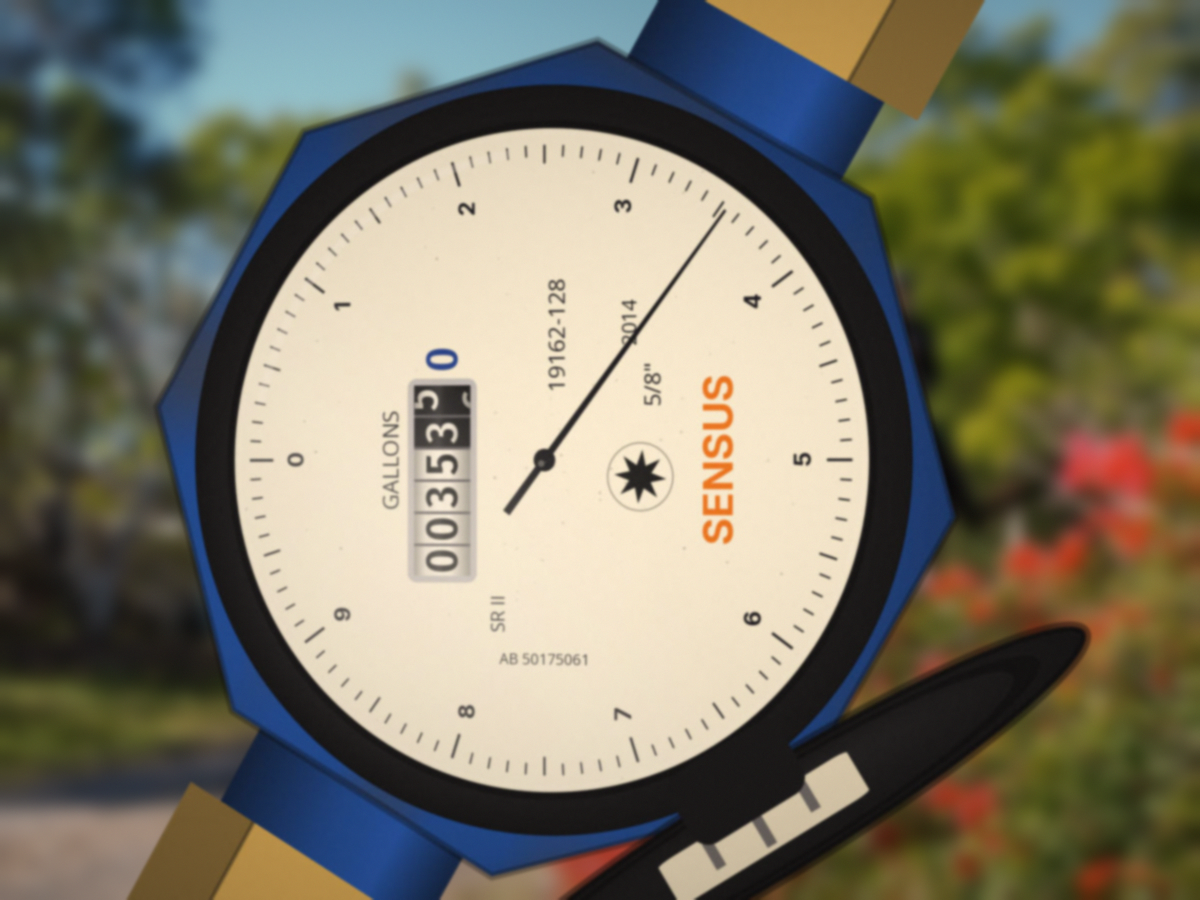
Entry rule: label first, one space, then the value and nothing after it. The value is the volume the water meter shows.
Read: 35353.5 gal
